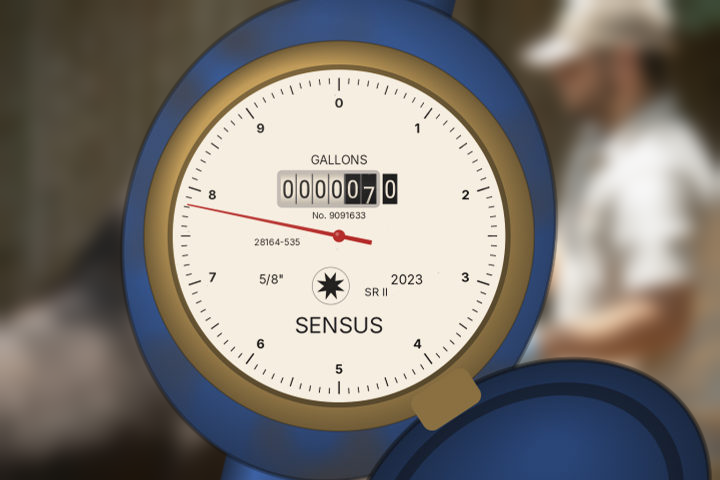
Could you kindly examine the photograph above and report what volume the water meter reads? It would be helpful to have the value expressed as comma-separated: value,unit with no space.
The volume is 67.8,gal
